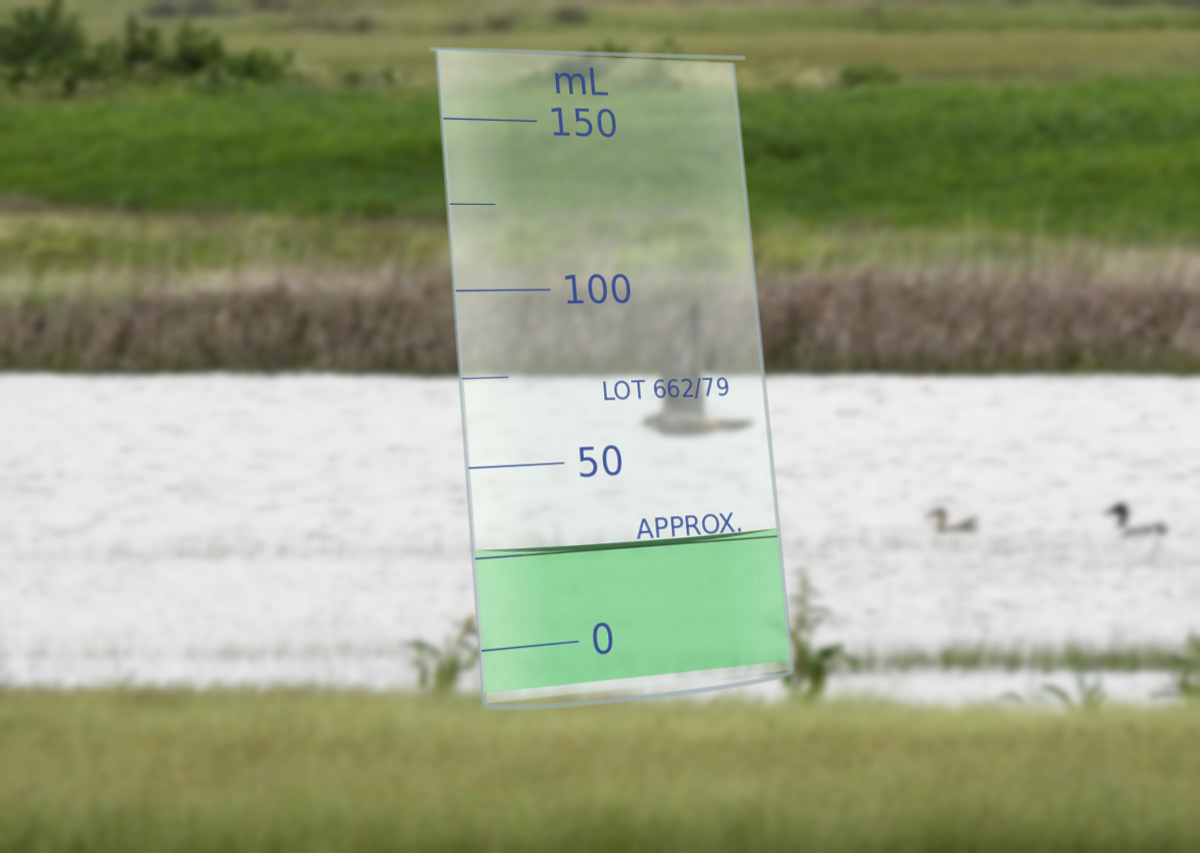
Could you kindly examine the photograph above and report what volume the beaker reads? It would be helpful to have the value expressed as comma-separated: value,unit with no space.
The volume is 25,mL
